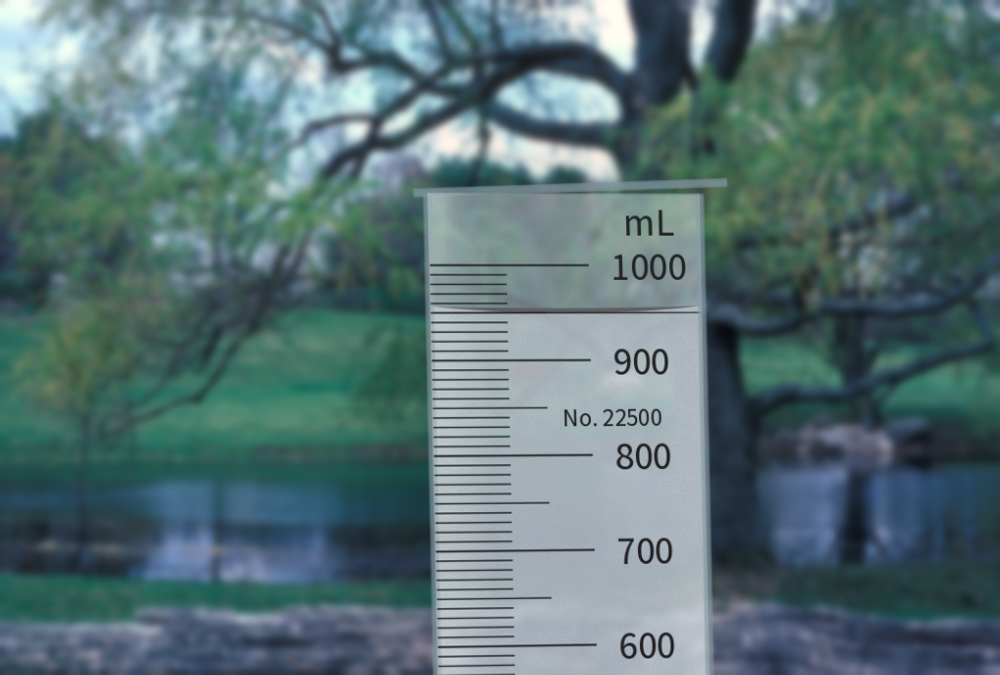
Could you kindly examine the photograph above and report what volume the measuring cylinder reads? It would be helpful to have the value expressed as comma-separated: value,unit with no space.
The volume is 950,mL
